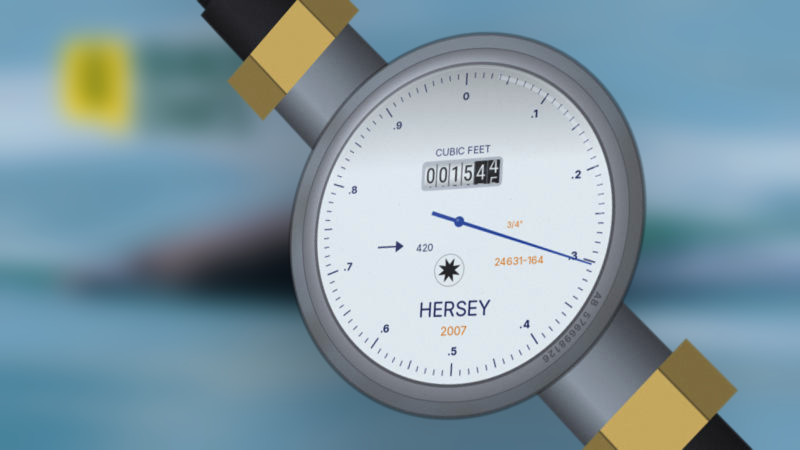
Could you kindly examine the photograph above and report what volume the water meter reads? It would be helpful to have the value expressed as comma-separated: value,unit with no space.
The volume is 1544.30,ft³
